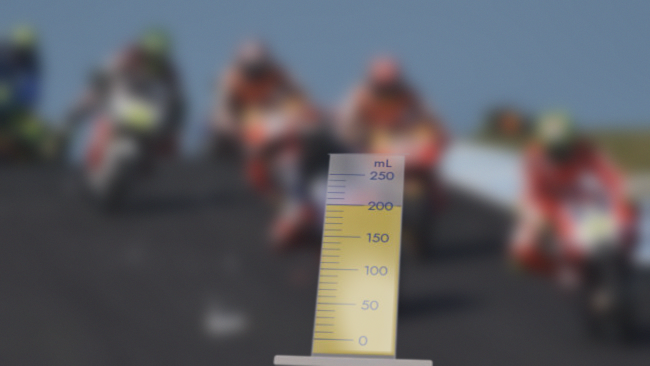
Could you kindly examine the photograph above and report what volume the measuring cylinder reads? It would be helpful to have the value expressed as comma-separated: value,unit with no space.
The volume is 200,mL
